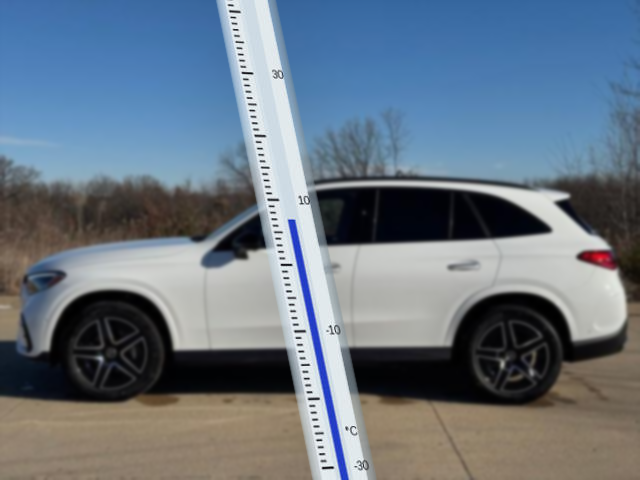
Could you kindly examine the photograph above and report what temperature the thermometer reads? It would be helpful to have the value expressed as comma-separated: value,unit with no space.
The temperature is 7,°C
